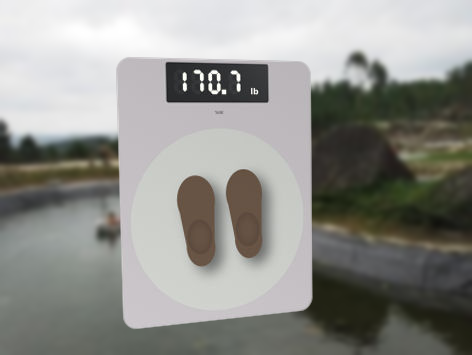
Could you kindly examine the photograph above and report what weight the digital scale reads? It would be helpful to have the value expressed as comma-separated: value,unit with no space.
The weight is 170.7,lb
